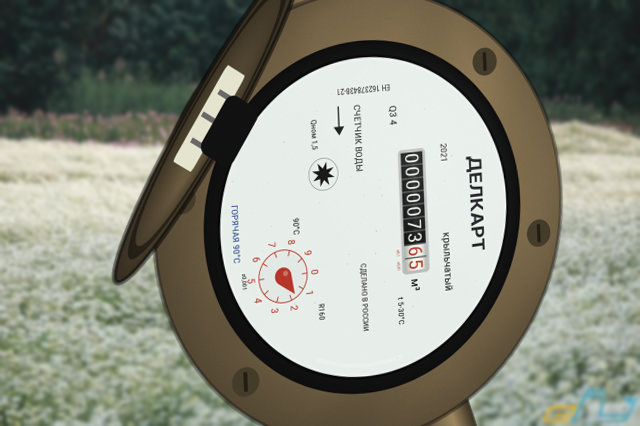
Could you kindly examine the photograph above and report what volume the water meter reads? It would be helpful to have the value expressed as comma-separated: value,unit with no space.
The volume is 73.651,m³
